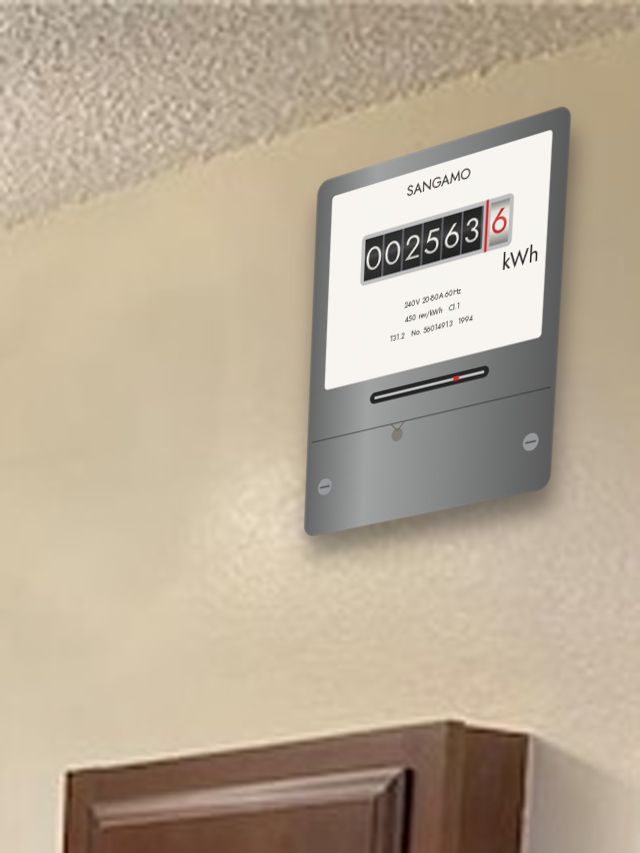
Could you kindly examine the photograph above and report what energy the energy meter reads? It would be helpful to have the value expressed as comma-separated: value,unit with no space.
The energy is 2563.6,kWh
